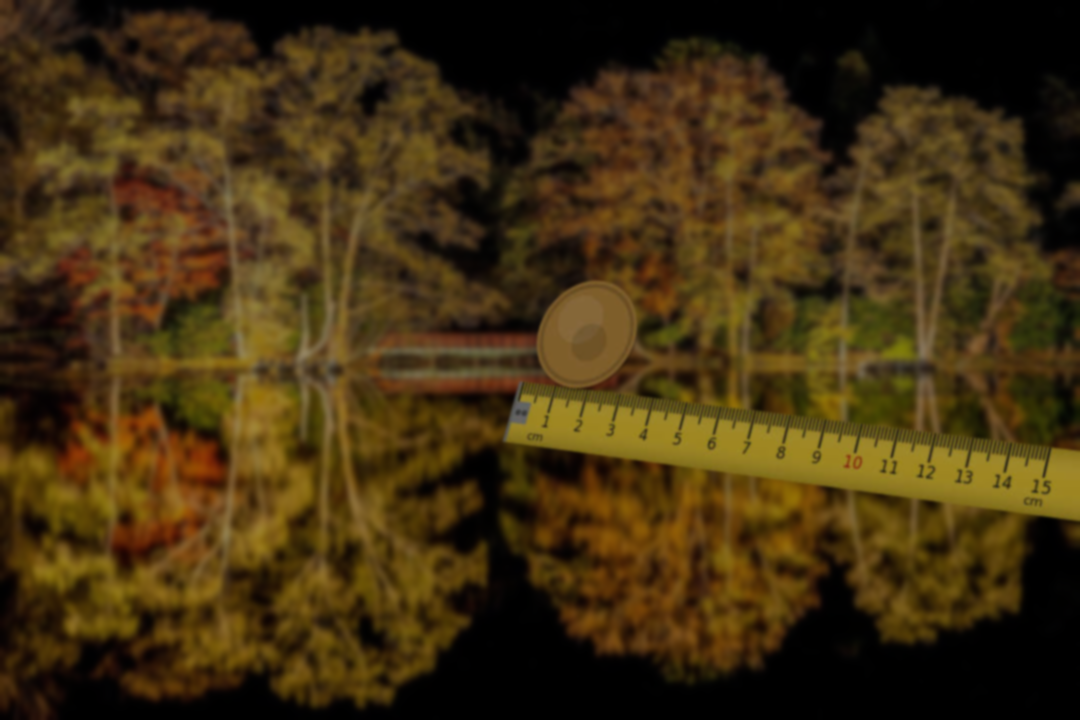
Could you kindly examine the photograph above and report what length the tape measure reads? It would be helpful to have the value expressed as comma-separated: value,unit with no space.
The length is 3,cm
